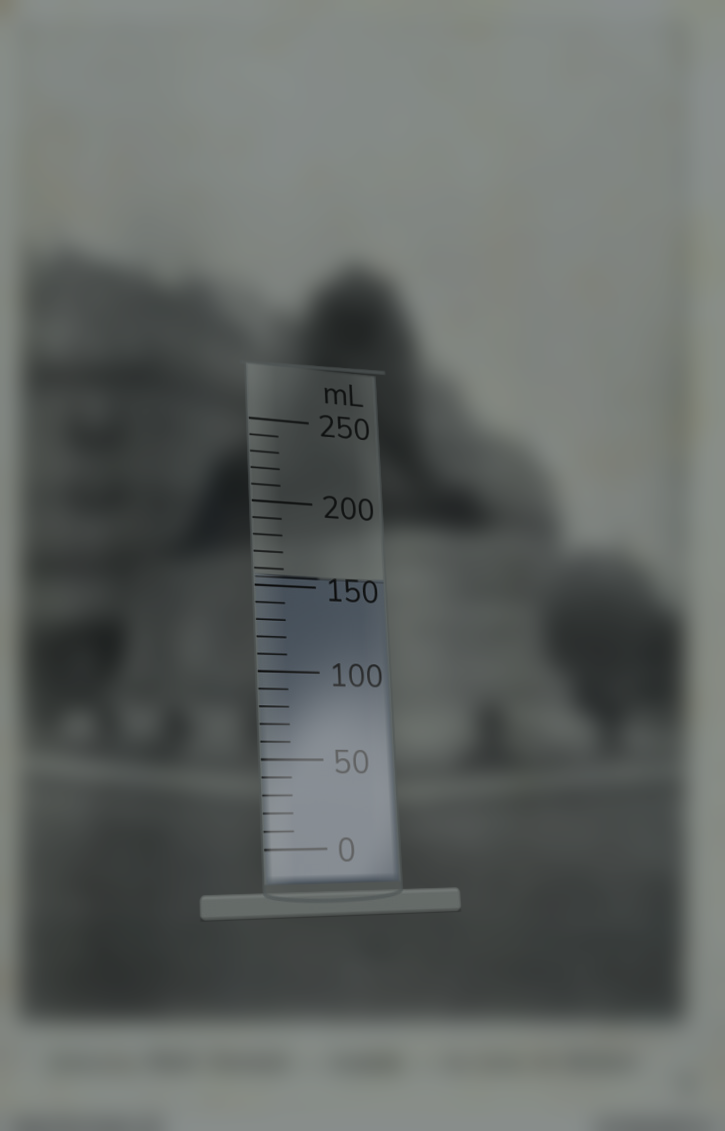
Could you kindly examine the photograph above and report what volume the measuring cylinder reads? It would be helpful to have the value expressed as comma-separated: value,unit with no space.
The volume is 155,mL
